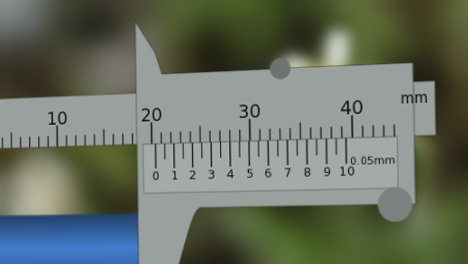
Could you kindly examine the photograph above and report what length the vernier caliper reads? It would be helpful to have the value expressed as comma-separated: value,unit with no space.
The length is 20.4,mm
